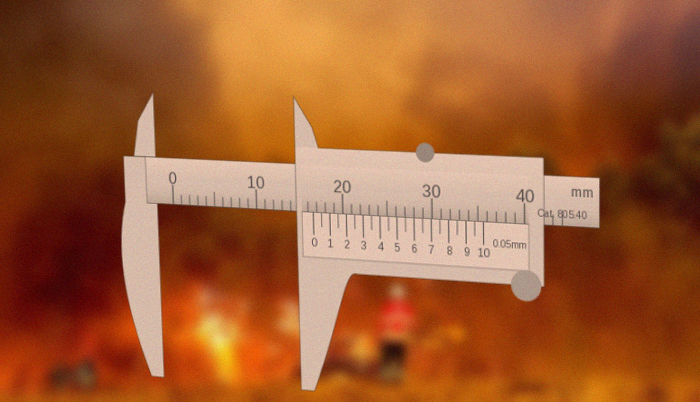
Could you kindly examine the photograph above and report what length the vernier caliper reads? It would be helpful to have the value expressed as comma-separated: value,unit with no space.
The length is 16.6,mm
